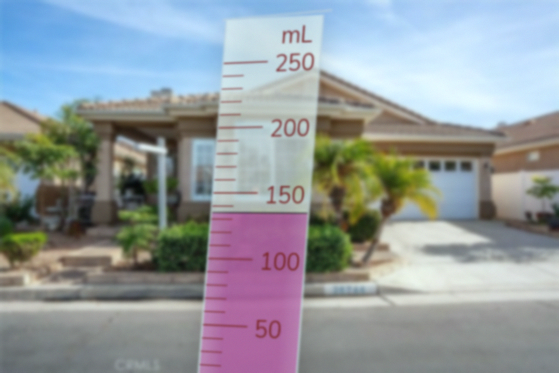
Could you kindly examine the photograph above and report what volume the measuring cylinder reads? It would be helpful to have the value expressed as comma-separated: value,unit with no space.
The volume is 135,mL
